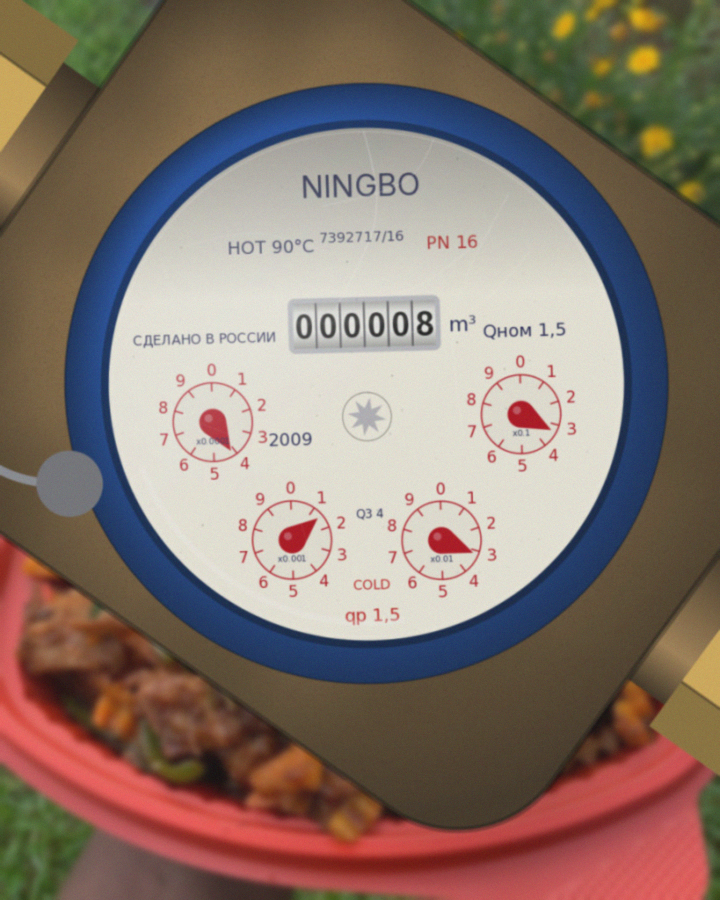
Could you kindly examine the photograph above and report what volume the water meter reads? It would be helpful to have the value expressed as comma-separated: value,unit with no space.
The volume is 8.3314,m³
